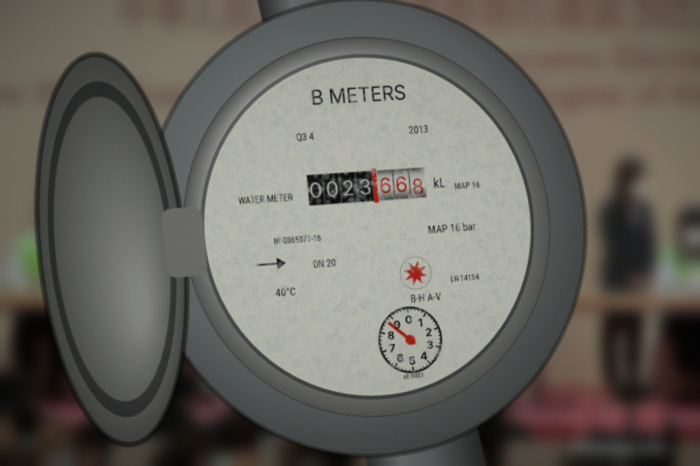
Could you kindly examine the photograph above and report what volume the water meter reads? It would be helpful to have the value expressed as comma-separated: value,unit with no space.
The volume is 23.6678,kL
